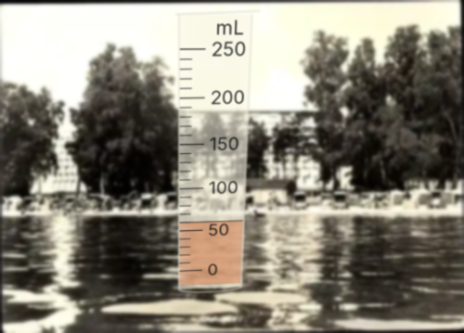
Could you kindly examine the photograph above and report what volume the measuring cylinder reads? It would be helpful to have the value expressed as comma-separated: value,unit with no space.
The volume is 60,mL
